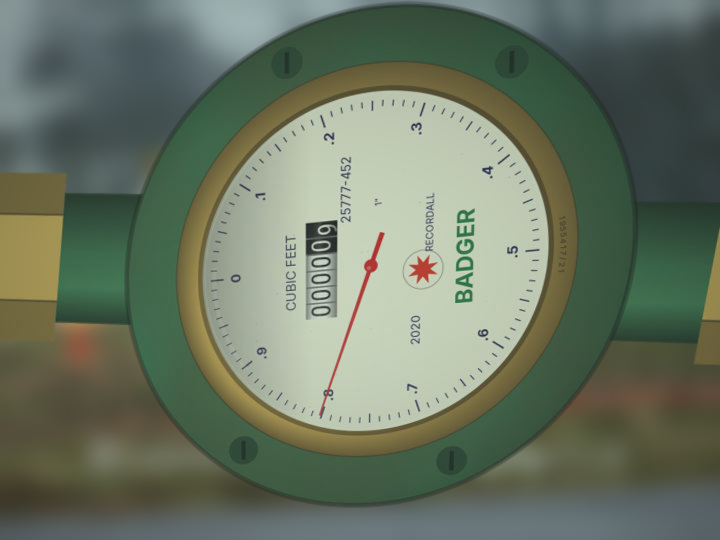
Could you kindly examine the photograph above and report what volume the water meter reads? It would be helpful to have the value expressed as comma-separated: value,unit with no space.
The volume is 8.80,ft³
